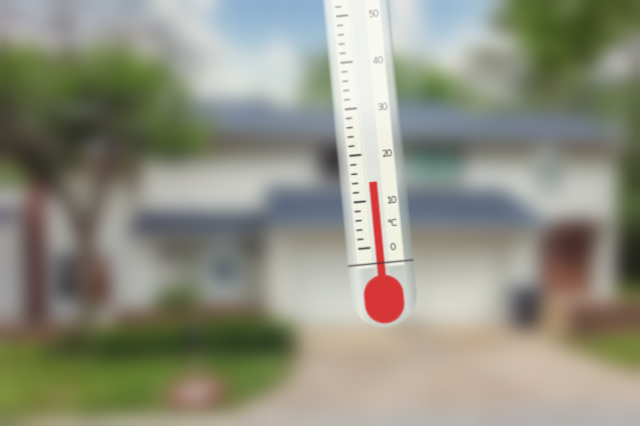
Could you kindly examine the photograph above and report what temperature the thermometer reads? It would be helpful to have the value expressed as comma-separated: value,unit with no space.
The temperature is 14,°C
